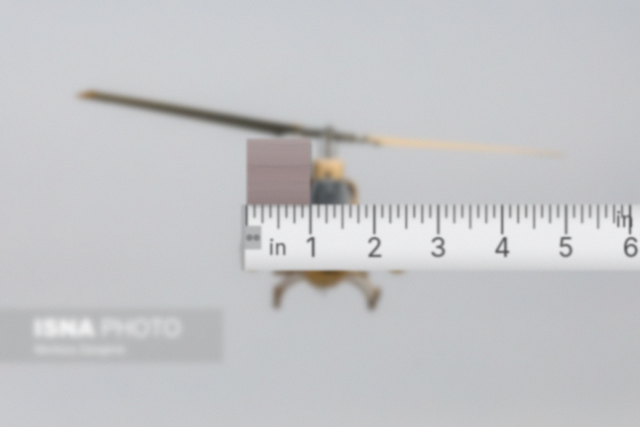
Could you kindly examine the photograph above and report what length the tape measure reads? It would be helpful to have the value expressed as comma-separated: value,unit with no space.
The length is 1,in
